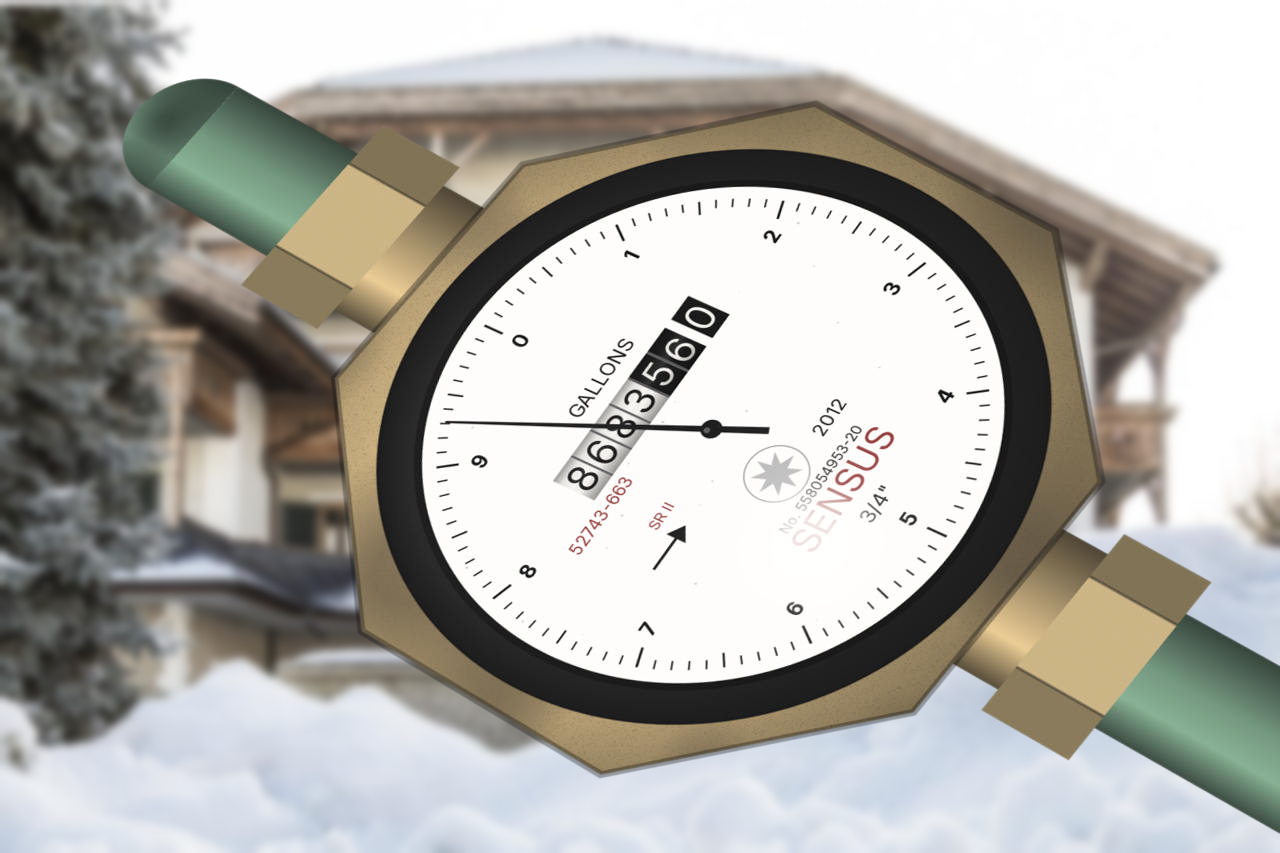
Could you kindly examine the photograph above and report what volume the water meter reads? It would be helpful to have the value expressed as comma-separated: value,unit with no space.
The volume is 8683559.3,gal
